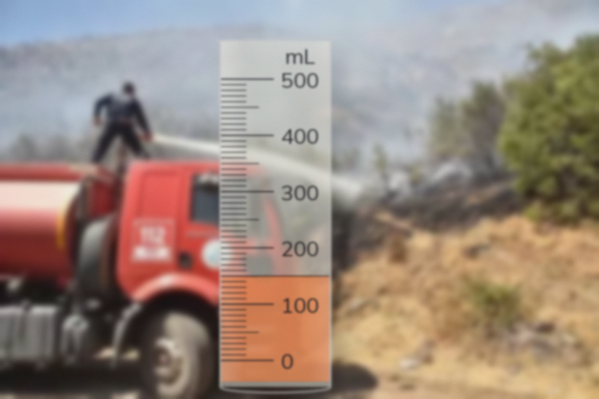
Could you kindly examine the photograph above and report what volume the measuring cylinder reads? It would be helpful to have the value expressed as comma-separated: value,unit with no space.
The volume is 150,mL
